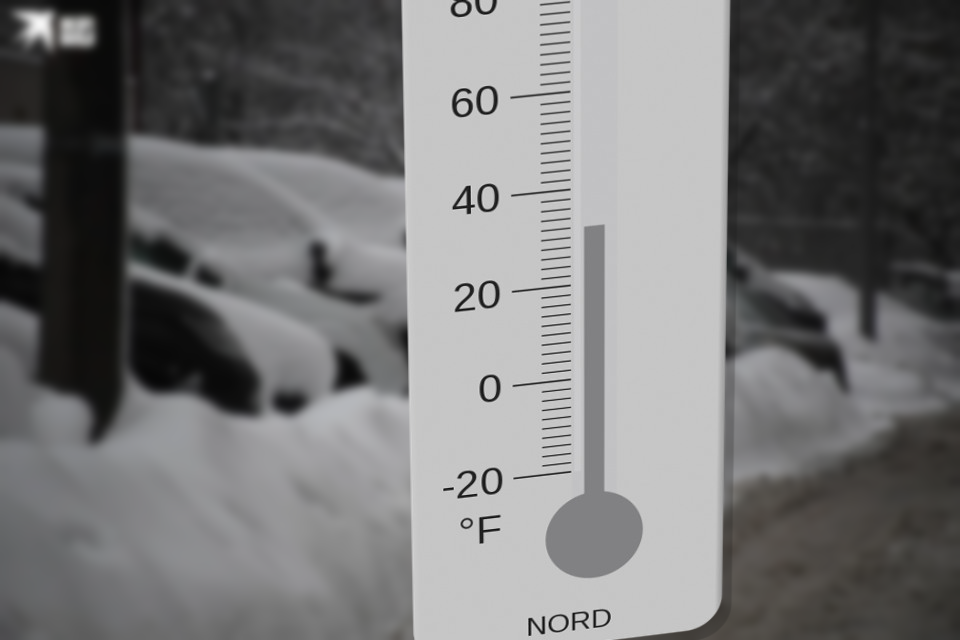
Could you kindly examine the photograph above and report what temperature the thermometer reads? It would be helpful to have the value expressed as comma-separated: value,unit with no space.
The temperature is 32,°F
